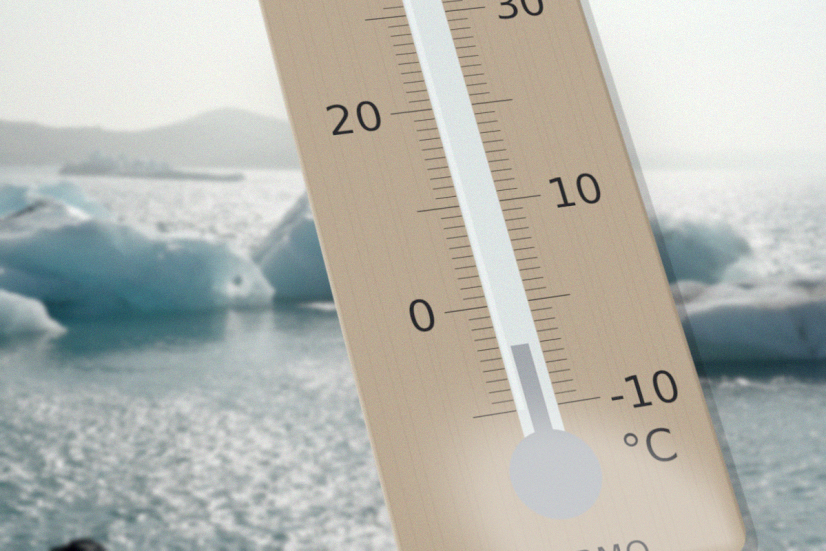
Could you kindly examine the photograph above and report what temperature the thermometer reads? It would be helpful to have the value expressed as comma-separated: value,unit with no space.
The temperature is -4,°C
